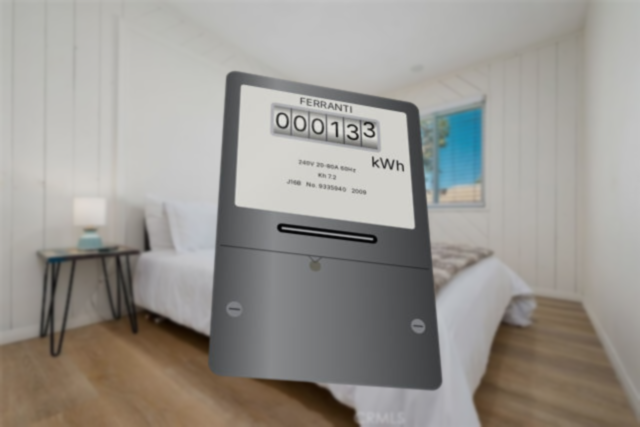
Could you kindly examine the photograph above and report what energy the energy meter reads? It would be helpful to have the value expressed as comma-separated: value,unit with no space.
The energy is 133,kWh
